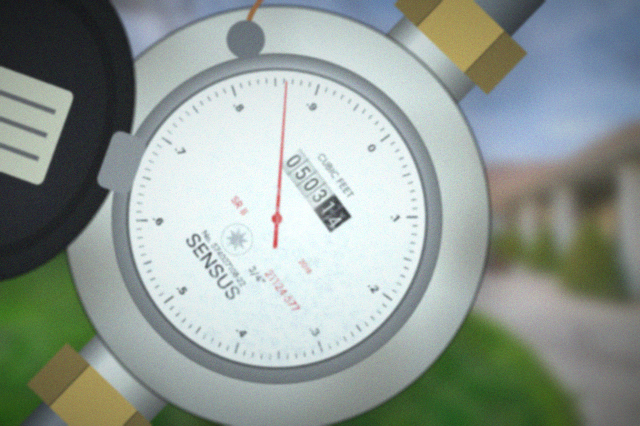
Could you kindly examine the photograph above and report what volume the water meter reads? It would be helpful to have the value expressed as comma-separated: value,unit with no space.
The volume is 50313.86,ft³
